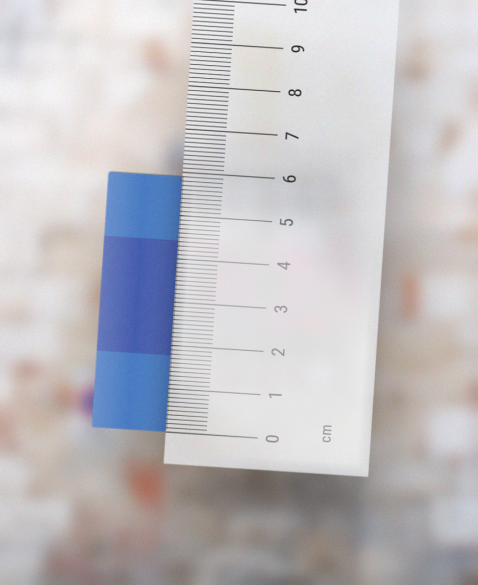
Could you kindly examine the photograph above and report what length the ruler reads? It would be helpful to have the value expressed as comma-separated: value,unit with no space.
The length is 5.9,cm
